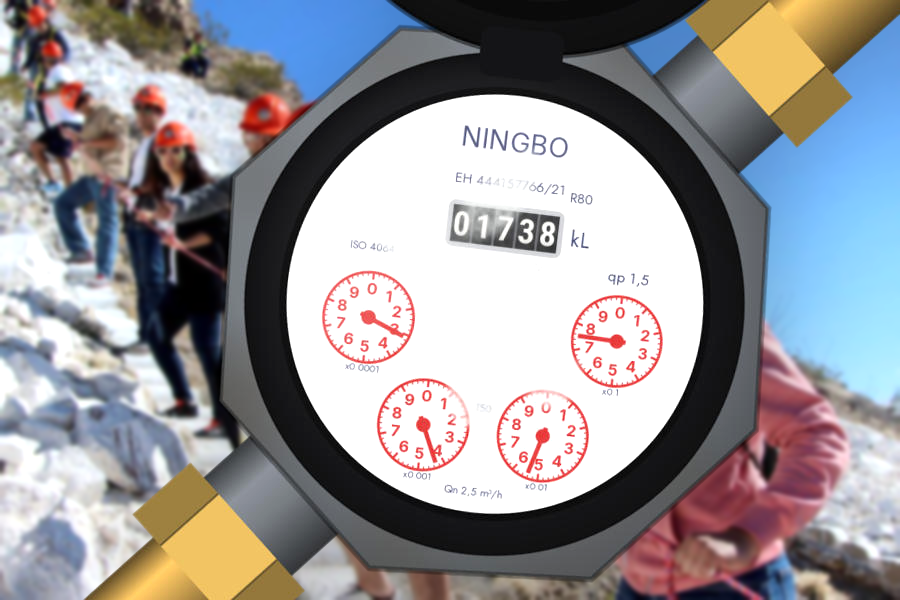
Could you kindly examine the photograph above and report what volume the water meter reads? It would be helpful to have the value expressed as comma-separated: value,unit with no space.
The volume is 1738.7543,kL
